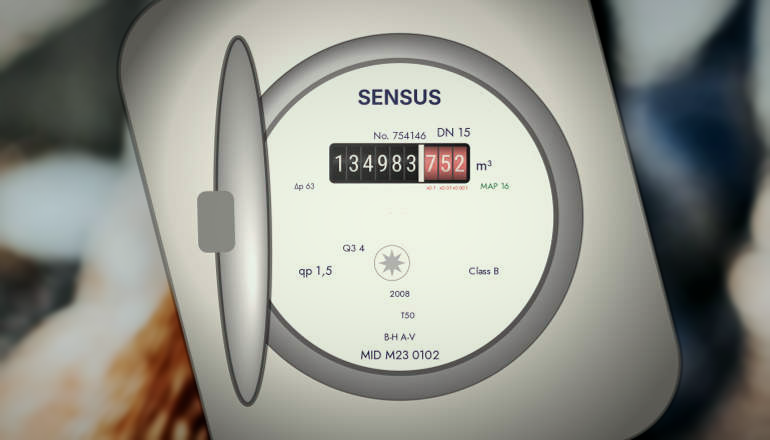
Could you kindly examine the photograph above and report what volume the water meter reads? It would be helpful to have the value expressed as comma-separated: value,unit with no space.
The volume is 134983.752,m³
